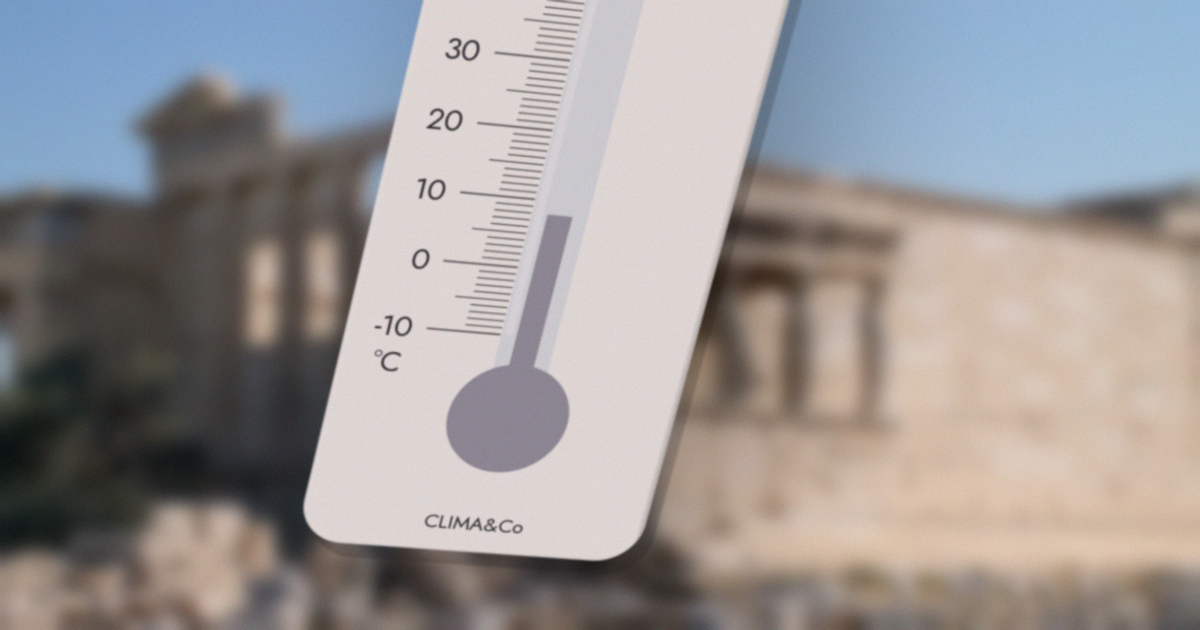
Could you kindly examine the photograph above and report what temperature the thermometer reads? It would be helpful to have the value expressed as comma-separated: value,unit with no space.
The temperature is 8,°C
